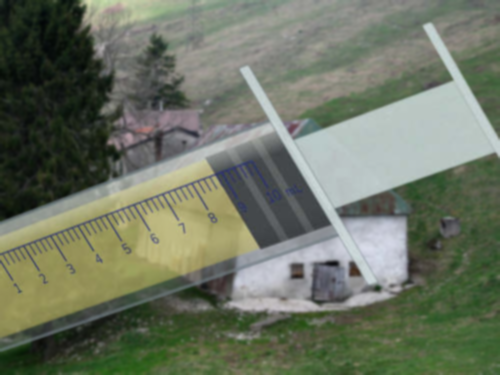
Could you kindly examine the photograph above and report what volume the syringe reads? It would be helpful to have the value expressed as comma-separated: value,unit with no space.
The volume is 8.8,mL
